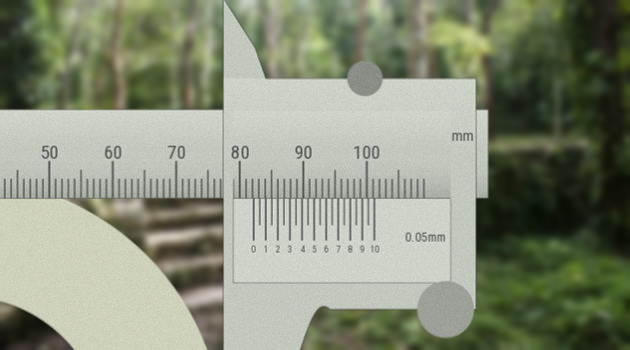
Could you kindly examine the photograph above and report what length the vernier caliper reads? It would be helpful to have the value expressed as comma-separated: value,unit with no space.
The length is 82.2,mm
